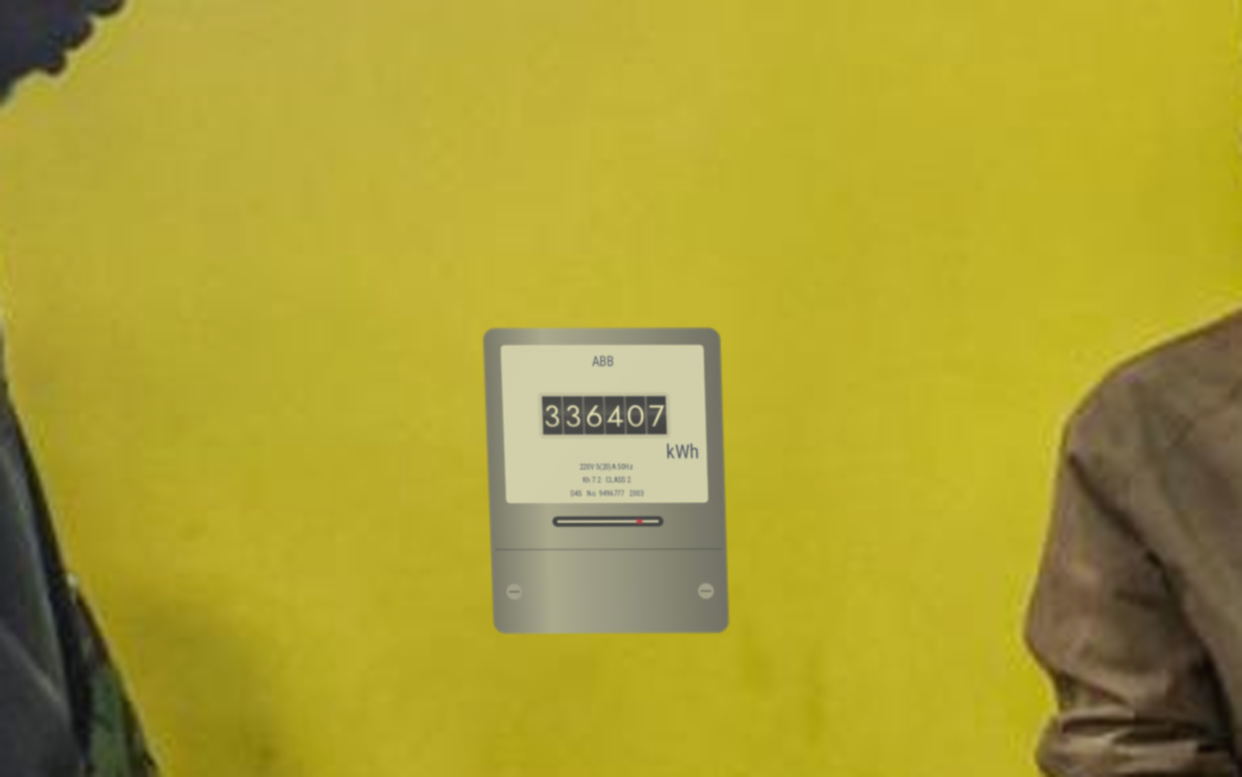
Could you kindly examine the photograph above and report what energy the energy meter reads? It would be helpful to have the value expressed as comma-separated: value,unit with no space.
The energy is 336407,kWh
